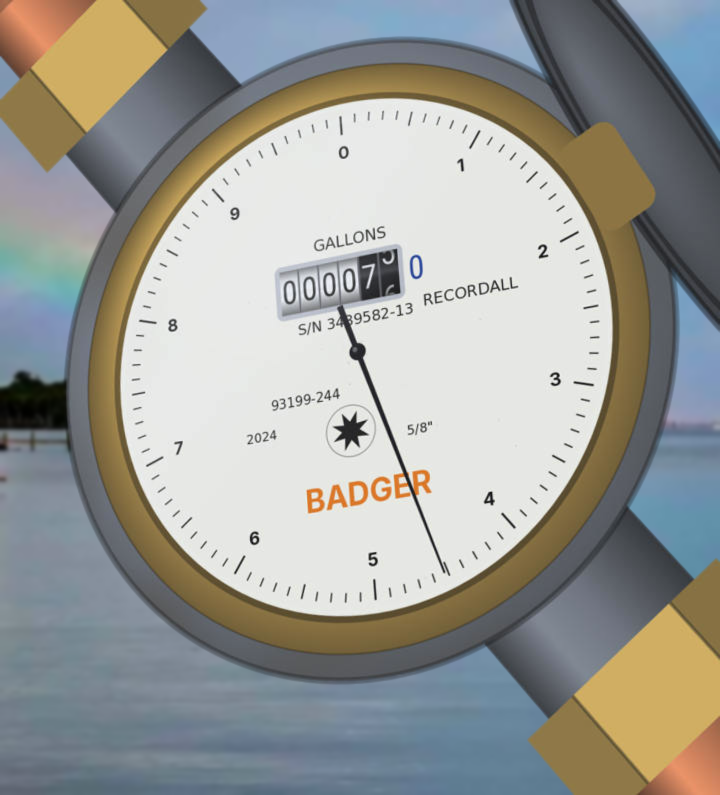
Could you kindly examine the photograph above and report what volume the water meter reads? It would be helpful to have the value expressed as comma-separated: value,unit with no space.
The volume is 754.5,gal
